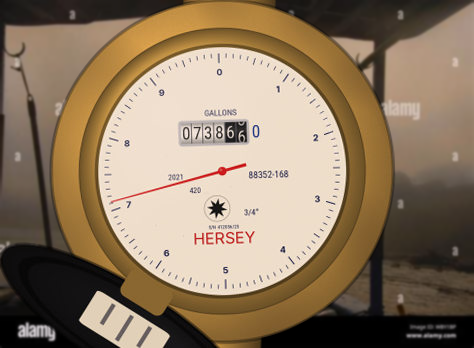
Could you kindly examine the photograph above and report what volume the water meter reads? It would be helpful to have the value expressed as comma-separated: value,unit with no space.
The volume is 738657.1,gal
